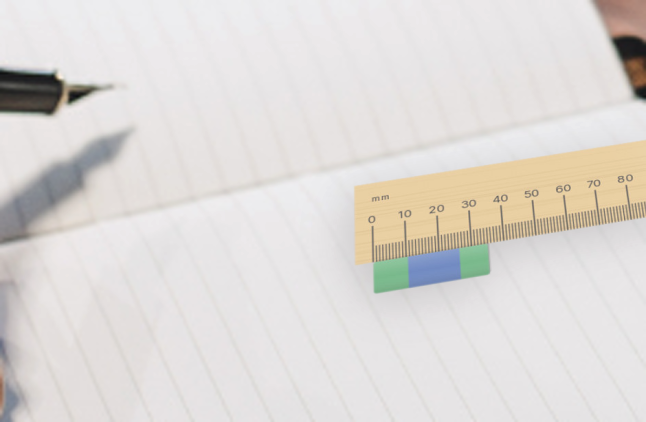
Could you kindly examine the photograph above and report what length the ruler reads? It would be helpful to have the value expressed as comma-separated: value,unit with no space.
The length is 35,mm
